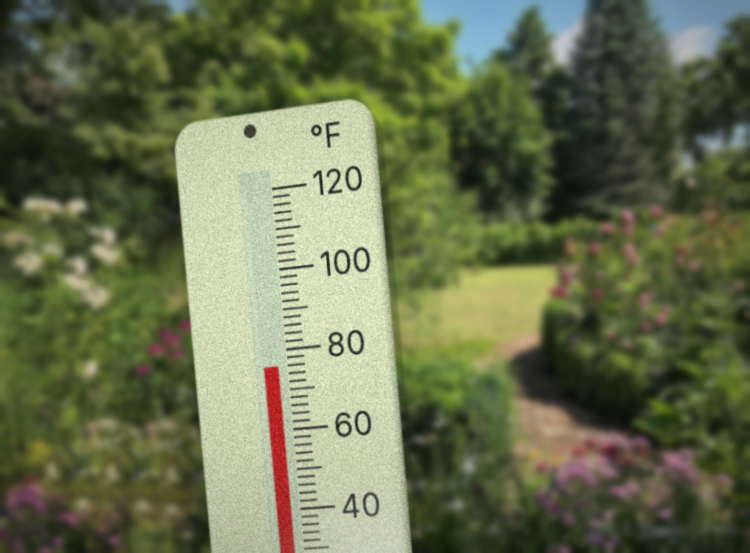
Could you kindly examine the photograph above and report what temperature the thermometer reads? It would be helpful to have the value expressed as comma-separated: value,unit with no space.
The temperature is 76,°F
